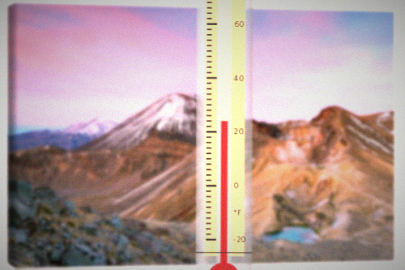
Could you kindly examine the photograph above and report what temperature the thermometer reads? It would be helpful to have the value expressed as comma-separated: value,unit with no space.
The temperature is 24,°F
